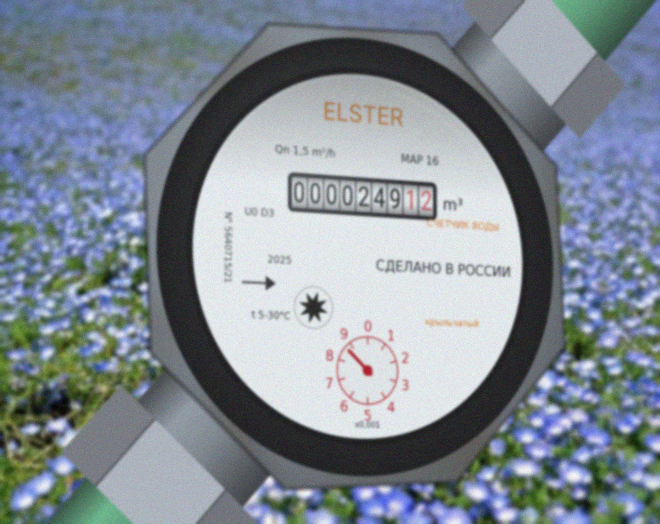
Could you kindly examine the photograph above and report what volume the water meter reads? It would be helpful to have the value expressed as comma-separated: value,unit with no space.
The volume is 249.128,m³
